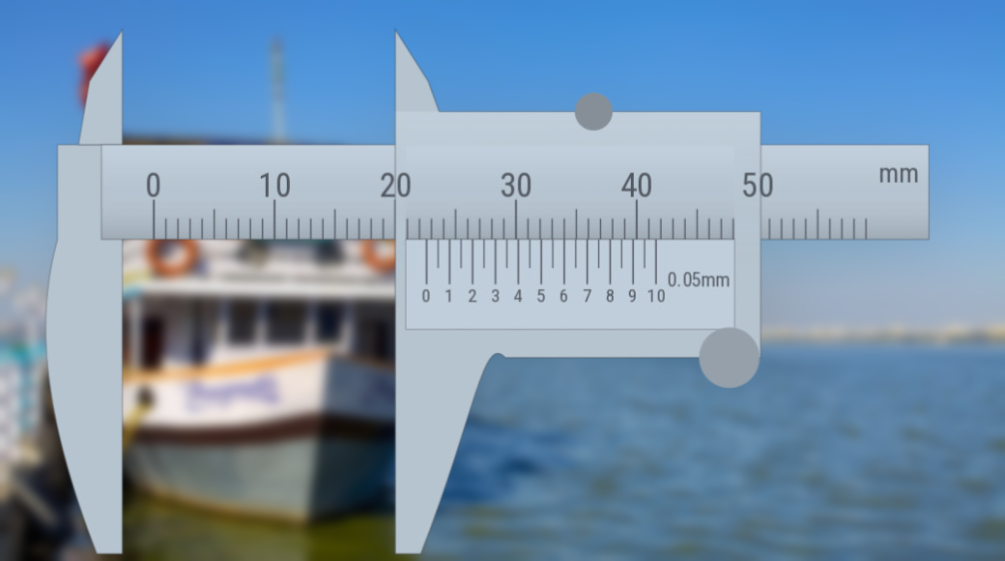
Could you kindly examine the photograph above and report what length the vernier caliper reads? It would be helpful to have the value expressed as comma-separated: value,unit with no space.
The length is 22.6,mm
